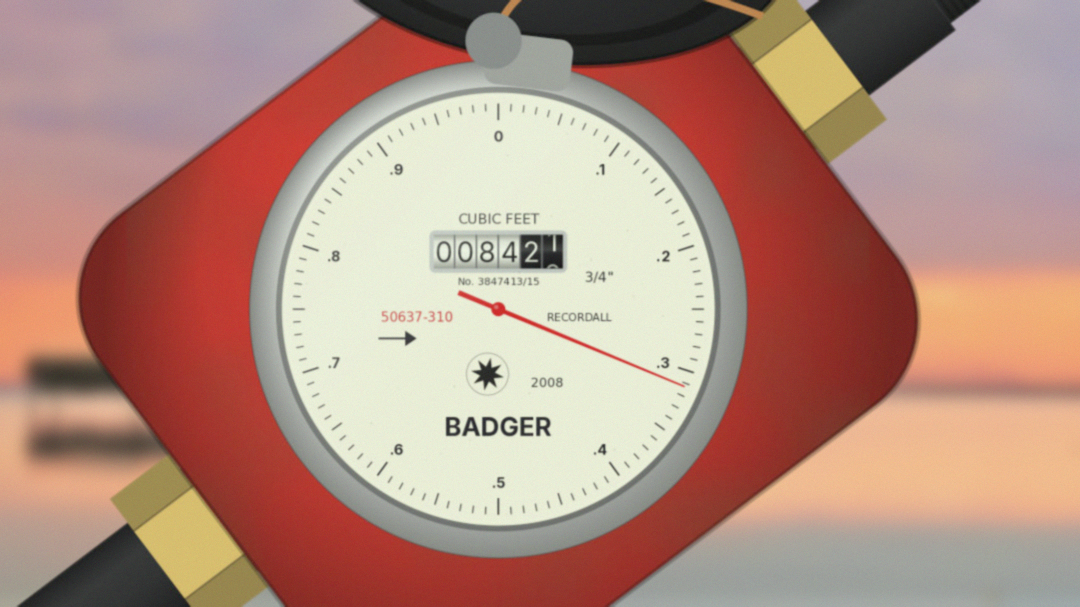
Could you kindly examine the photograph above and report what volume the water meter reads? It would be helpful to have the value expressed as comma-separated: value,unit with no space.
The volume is 8421.31,ft³
